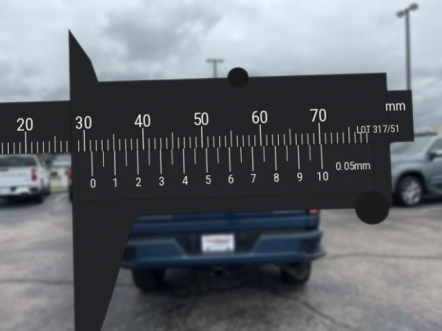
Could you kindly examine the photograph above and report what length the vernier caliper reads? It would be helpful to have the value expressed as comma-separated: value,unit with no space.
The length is 31.2,mm
